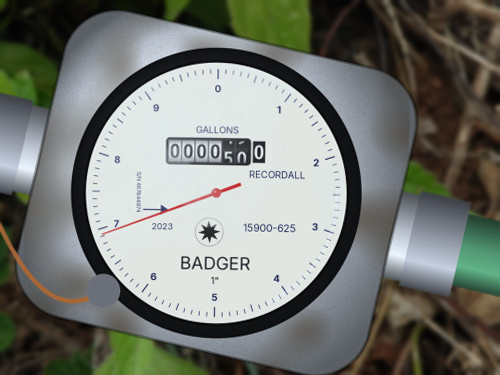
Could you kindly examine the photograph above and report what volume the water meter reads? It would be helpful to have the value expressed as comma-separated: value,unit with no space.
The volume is 496.9,gal
